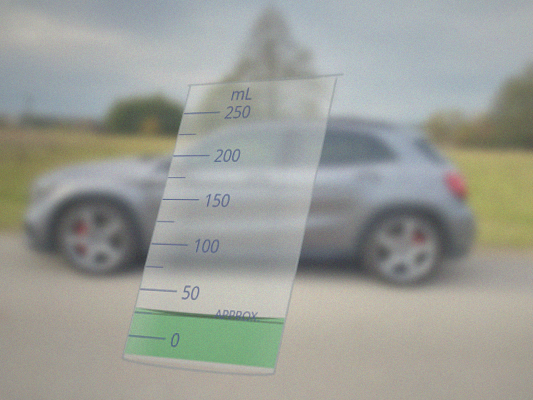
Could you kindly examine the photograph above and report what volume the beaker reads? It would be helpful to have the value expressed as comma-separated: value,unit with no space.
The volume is 25,mL
